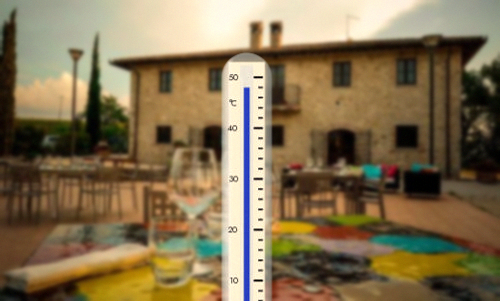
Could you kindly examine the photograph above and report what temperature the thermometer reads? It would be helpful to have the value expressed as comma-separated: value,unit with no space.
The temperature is 48,°C
